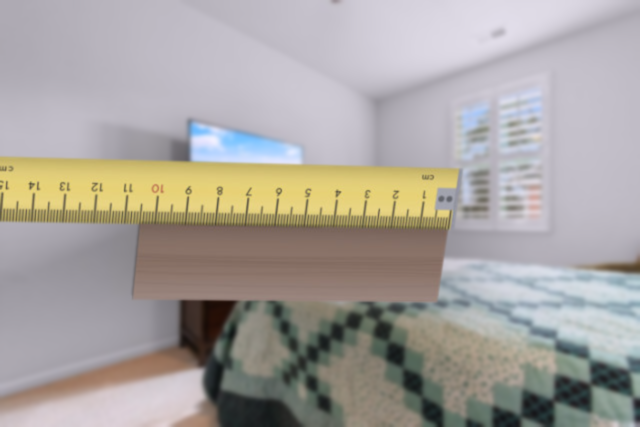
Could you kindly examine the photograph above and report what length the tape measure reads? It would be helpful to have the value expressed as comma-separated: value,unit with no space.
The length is 10.5,cm
